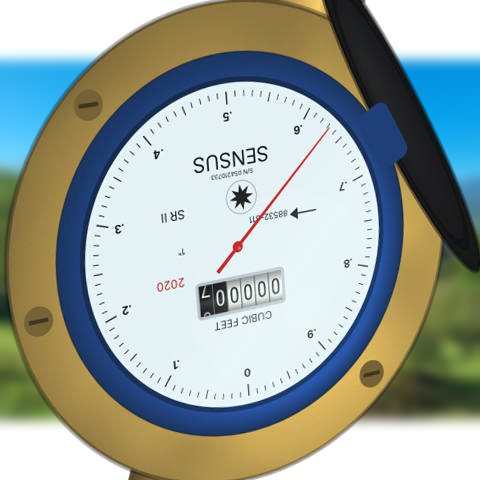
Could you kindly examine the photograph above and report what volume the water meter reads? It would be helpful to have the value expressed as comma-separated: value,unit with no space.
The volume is 6.63,ft³
